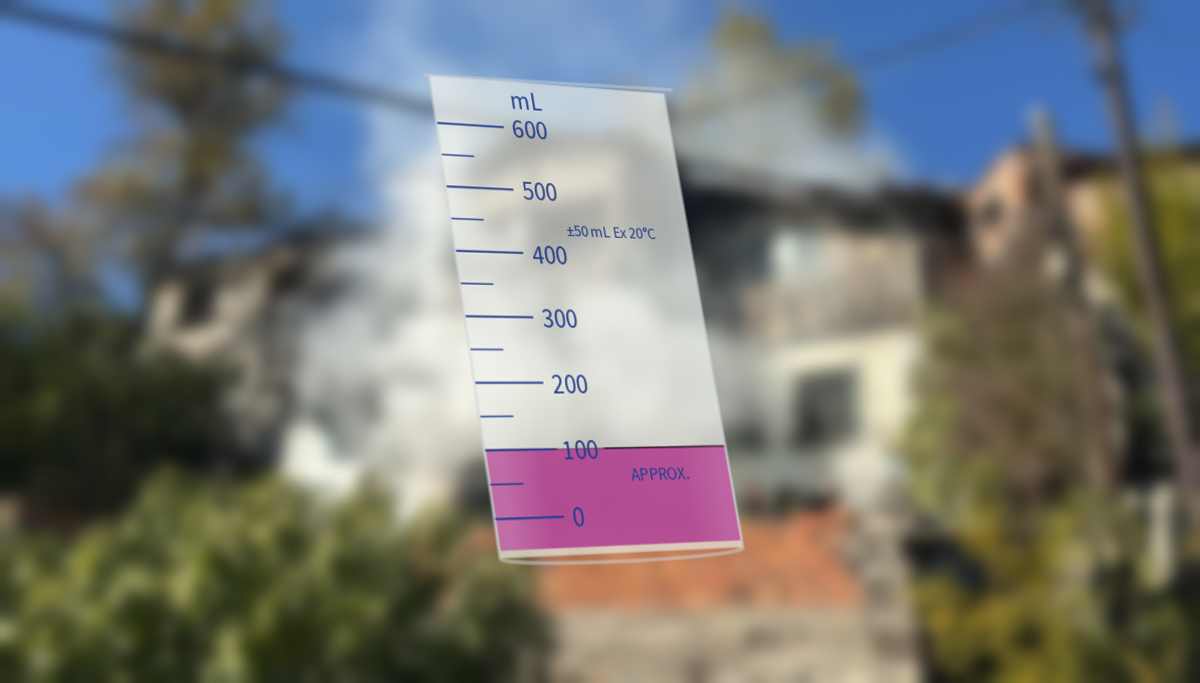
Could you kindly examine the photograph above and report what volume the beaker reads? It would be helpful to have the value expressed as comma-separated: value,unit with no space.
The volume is 100,mL
